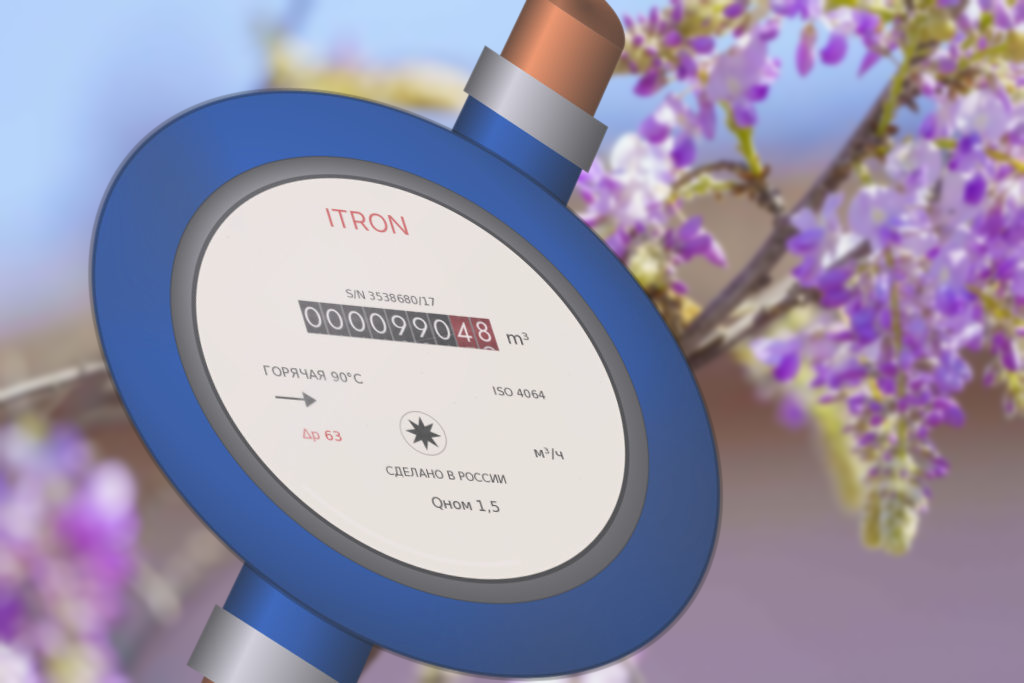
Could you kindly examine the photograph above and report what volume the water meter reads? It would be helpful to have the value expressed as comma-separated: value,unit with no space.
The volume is 990.48,m³
